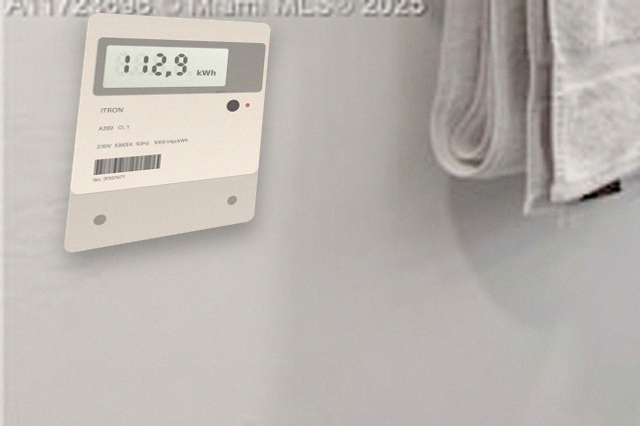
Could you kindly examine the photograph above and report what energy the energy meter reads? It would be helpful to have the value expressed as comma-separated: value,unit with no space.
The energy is 112.9,kWh
